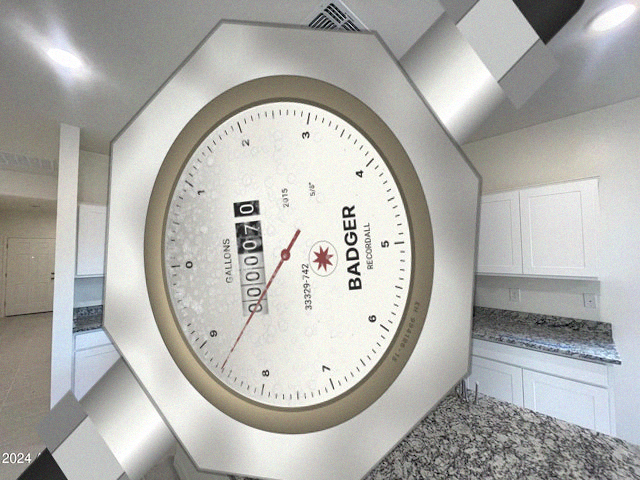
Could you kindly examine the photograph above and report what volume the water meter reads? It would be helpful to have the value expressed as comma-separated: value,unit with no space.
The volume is 68.6,gal
